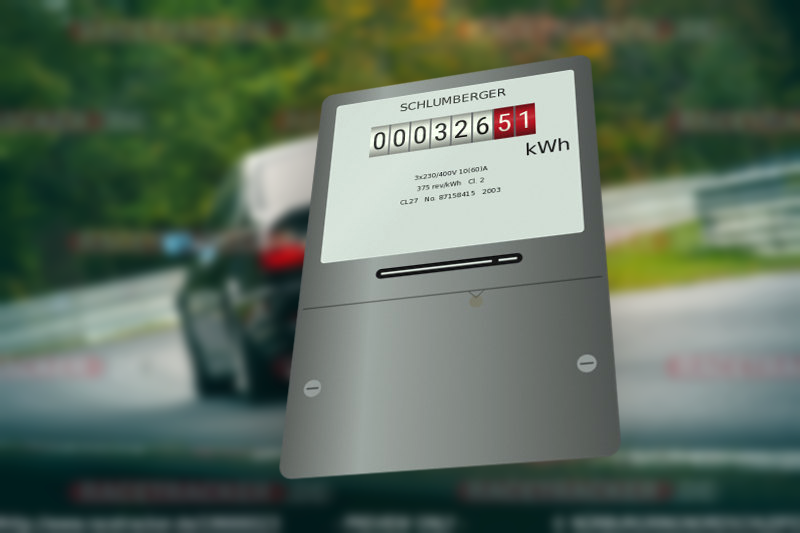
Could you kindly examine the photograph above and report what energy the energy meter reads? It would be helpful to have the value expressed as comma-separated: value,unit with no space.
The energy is 326.51,kWh
